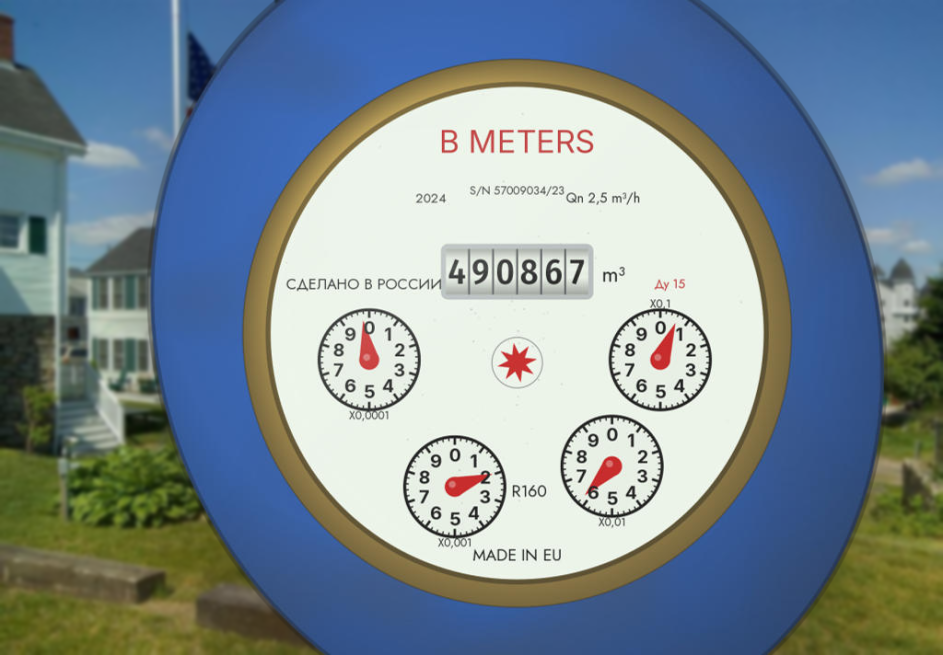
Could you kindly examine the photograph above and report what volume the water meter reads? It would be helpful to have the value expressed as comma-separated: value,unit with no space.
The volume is 490867.0619,m³
